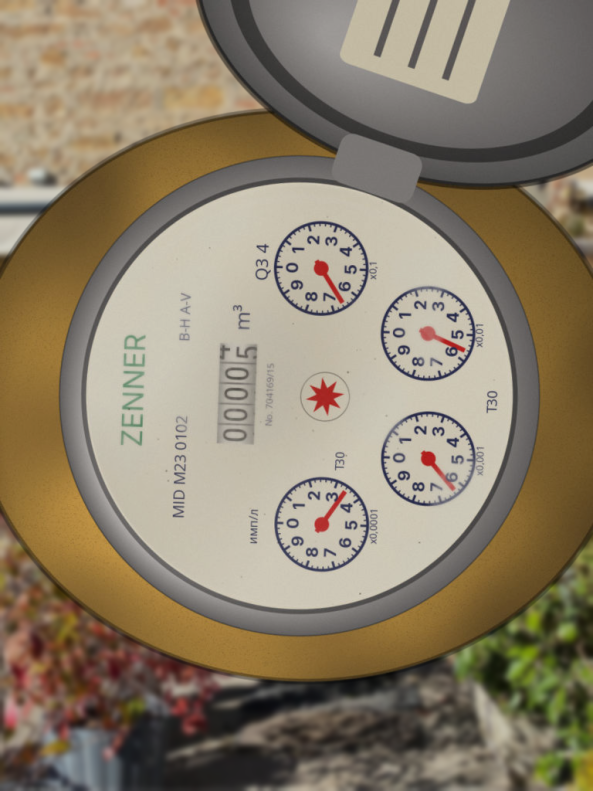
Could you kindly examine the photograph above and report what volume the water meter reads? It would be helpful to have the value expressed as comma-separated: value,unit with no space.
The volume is 4.6563,m³
